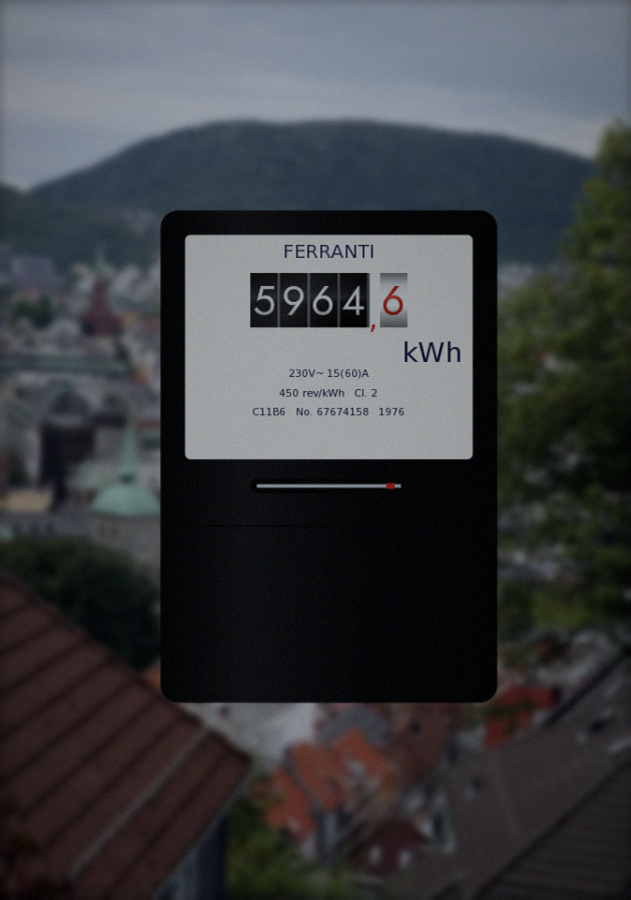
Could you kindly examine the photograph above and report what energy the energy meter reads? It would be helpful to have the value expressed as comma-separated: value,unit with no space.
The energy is 5964.6,kWh
